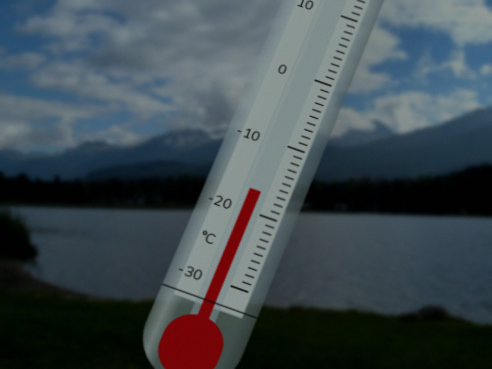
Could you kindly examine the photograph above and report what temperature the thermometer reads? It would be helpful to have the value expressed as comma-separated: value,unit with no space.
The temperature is -17,°C
